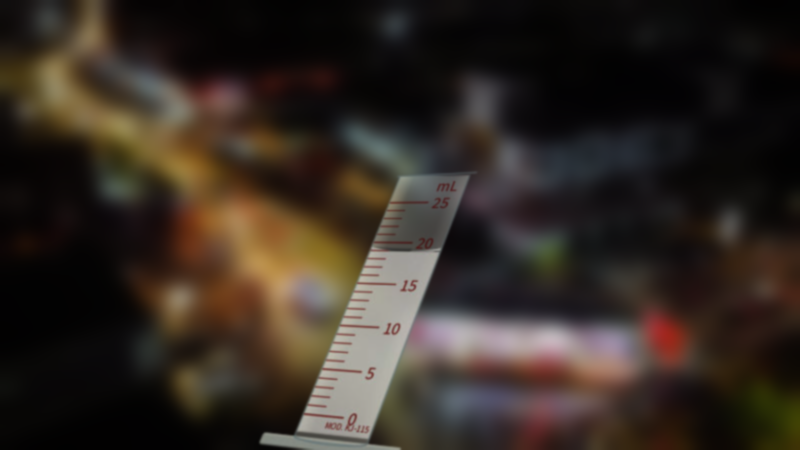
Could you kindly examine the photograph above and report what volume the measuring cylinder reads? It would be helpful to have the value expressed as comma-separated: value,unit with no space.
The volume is 19,mL
